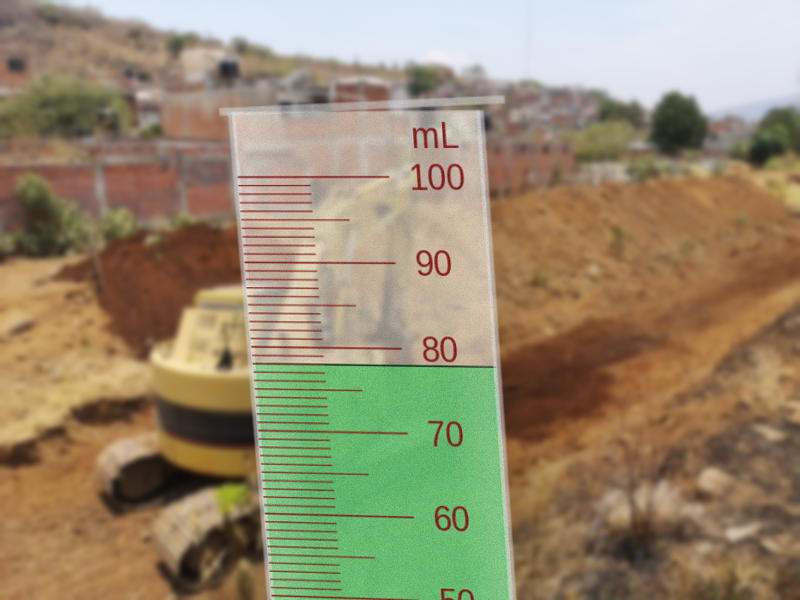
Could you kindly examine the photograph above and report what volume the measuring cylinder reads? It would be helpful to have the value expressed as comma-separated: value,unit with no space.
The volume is 78,mL
